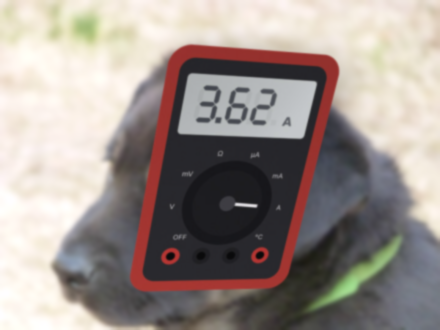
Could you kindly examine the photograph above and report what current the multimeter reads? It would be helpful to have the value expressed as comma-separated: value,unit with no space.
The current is 3.62,A
